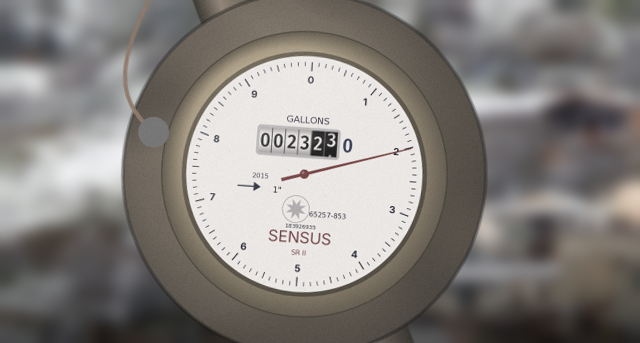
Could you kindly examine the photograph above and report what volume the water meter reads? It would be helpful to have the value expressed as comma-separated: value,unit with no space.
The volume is 23232.0,gal
